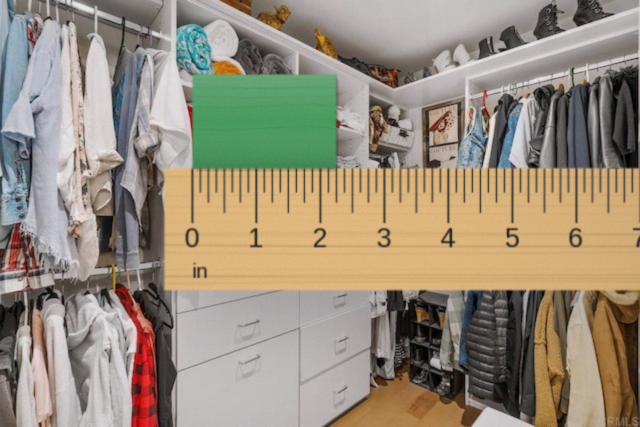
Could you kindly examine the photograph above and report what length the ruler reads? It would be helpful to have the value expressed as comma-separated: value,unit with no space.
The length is 2.25,in
